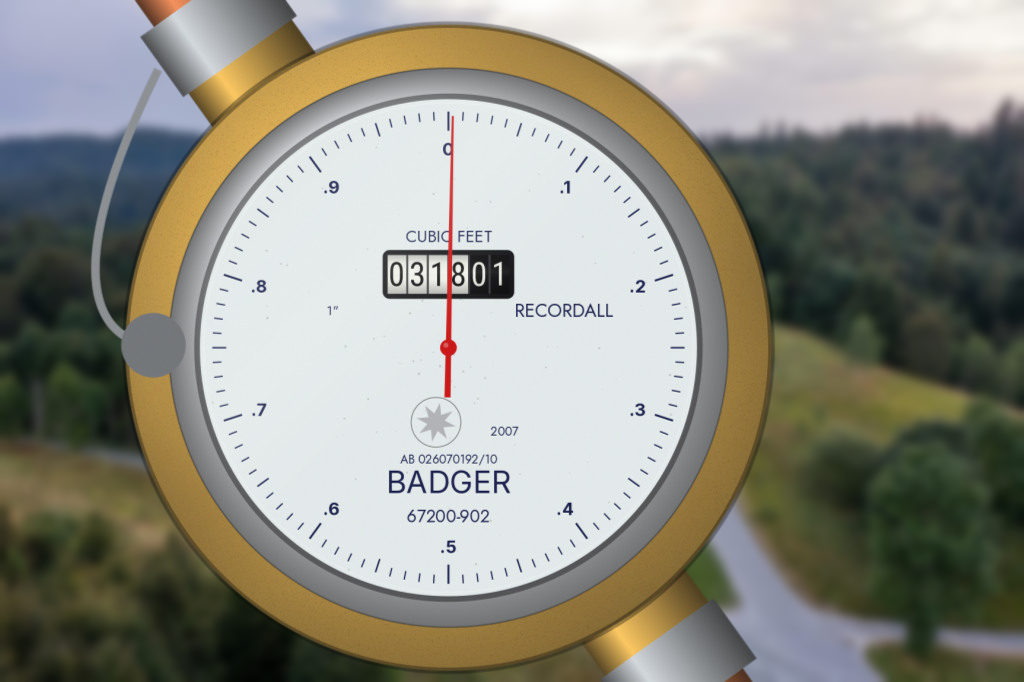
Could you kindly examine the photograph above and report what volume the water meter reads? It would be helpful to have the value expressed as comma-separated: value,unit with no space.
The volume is 31801.00,ft³
